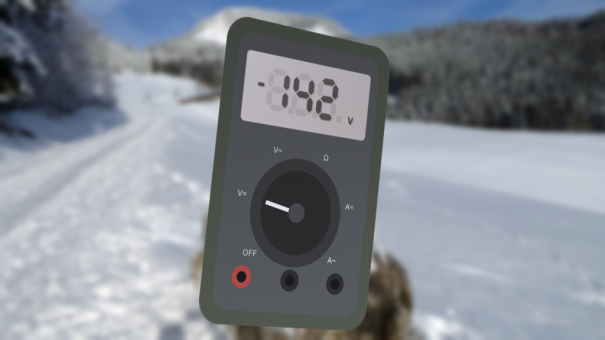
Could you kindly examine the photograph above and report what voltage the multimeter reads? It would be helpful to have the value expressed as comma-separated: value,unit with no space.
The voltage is -142,V
